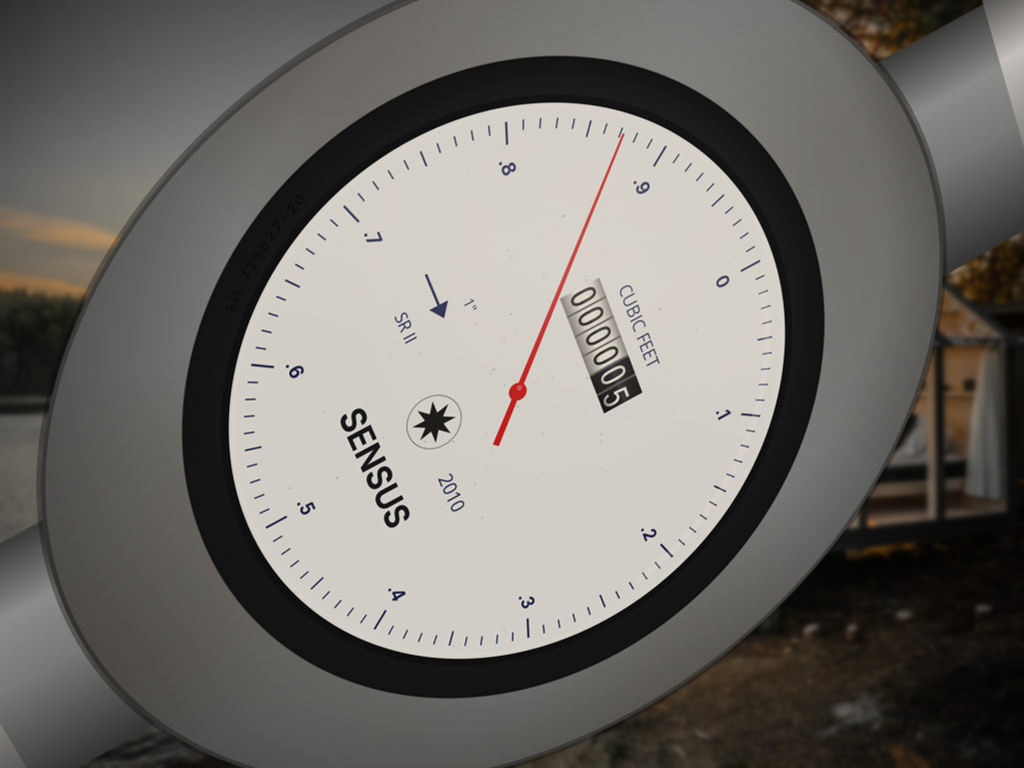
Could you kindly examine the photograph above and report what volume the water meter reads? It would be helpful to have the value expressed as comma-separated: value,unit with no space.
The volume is 4.87,ft³
